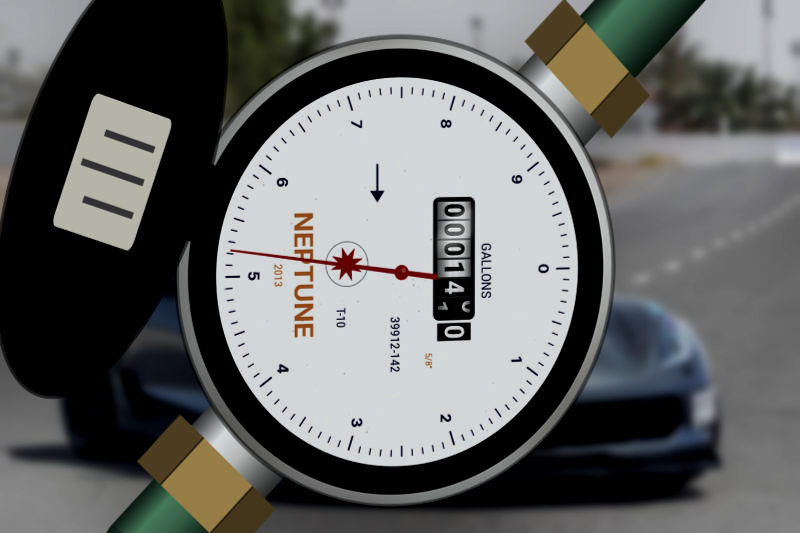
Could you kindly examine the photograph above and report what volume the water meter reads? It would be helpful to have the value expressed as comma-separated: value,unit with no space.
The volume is 1405.2,gal
